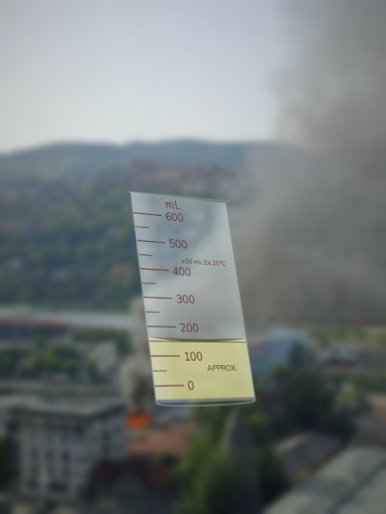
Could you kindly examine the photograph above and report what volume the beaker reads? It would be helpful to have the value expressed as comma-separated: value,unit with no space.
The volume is 150,mL
